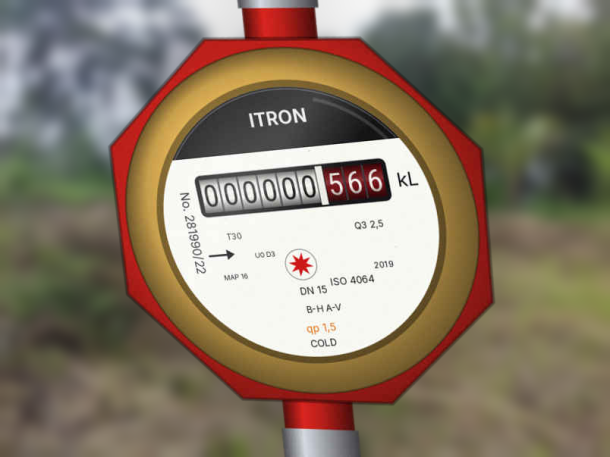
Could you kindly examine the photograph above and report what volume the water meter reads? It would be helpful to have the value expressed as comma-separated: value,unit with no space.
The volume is 0.566,kL
